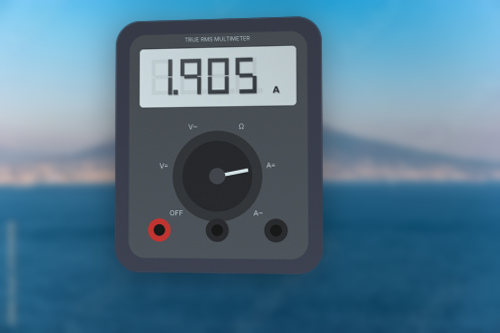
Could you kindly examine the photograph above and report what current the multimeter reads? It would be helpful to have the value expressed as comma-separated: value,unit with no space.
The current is 1.905,A
